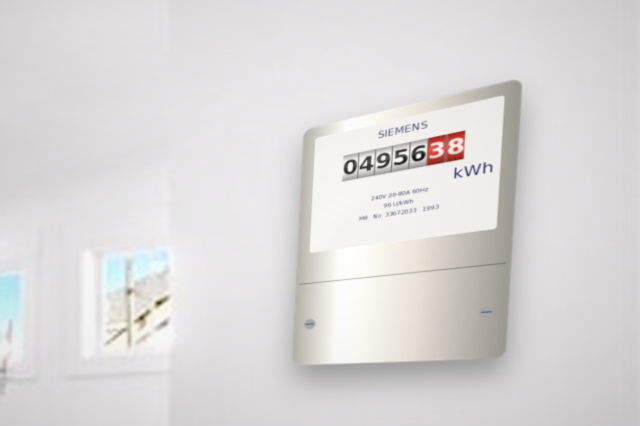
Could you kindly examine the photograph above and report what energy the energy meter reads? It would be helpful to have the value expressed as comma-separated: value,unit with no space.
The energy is 4956.38,kWh
